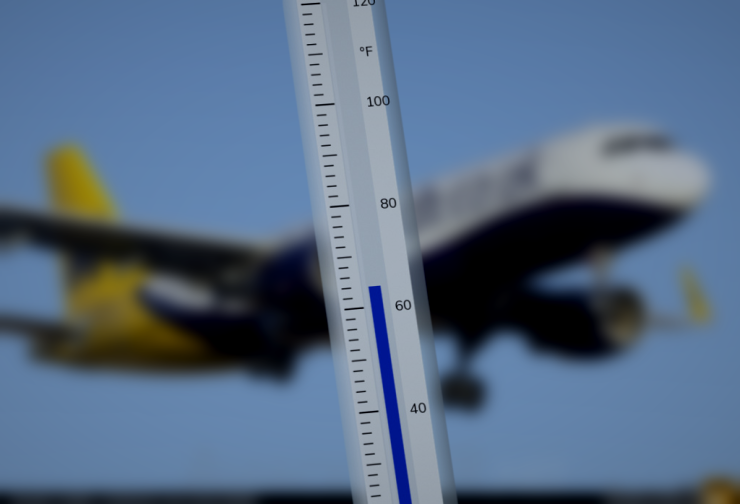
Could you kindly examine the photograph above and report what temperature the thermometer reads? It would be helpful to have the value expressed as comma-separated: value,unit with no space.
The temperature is 64,°F
